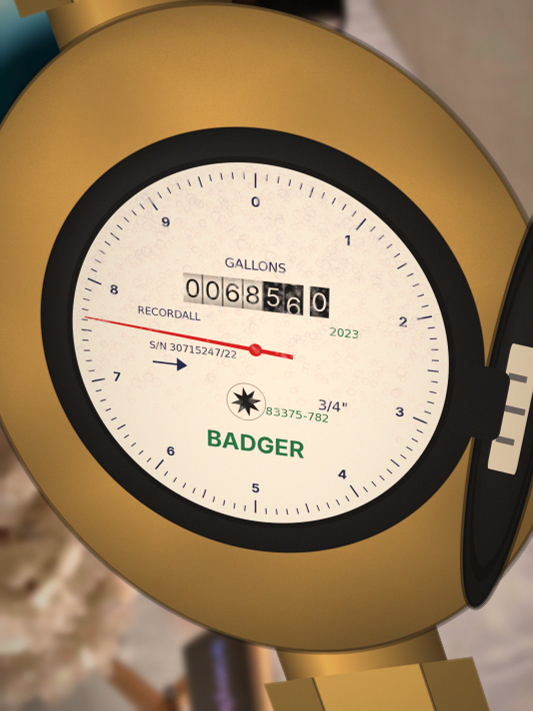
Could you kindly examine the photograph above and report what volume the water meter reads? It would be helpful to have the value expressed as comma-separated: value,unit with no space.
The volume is 68557.6,gal
